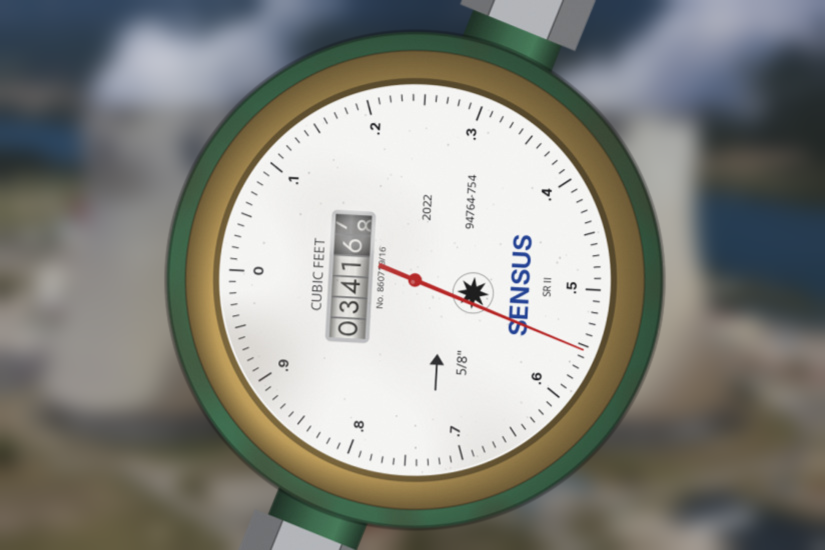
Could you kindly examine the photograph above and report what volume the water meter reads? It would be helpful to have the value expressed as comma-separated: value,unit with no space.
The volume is 34167.55,ft³
